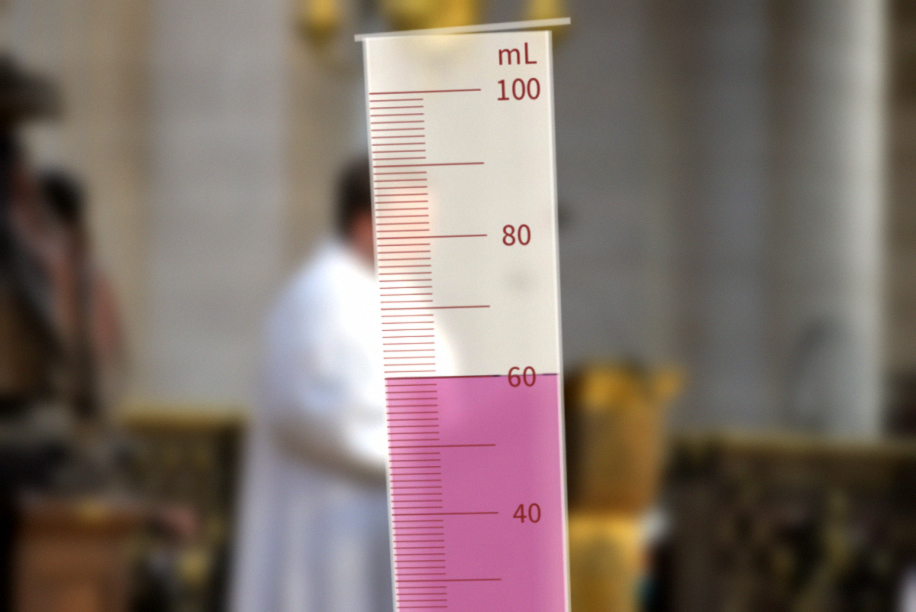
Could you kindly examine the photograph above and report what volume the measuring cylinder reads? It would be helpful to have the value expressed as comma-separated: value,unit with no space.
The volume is 60,mL
